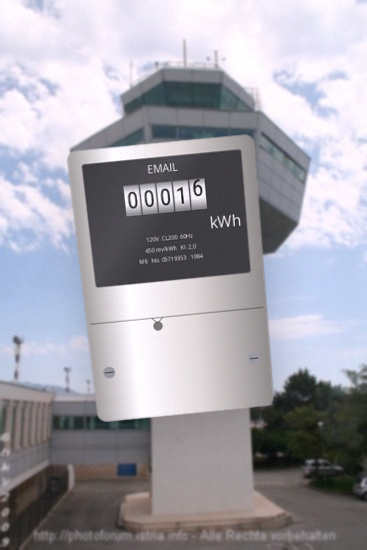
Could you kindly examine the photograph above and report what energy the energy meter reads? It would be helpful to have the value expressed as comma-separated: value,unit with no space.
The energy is 16,kWh
